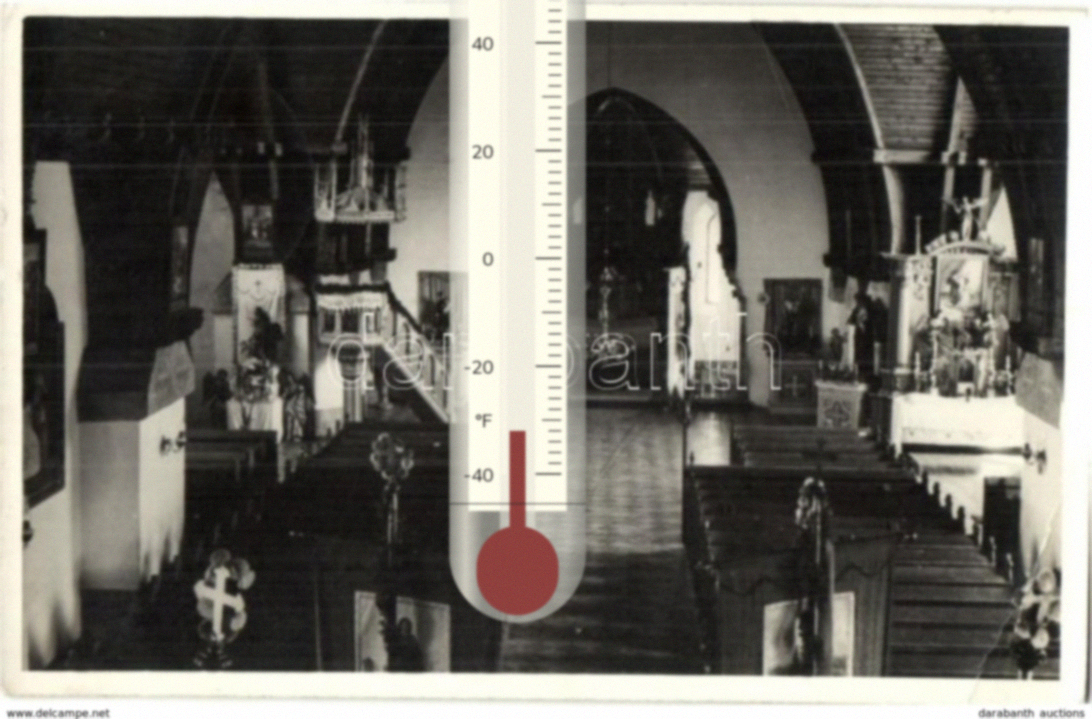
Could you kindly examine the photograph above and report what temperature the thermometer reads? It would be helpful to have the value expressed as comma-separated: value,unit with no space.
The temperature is -32,°F
